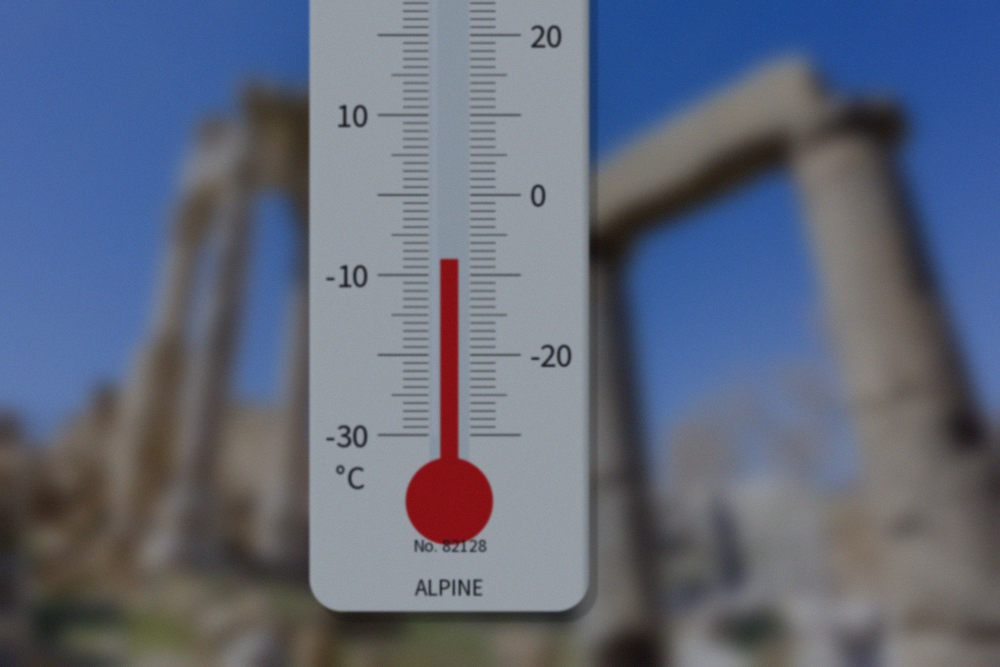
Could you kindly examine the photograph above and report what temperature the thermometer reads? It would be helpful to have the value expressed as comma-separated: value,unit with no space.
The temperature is -8,°C
